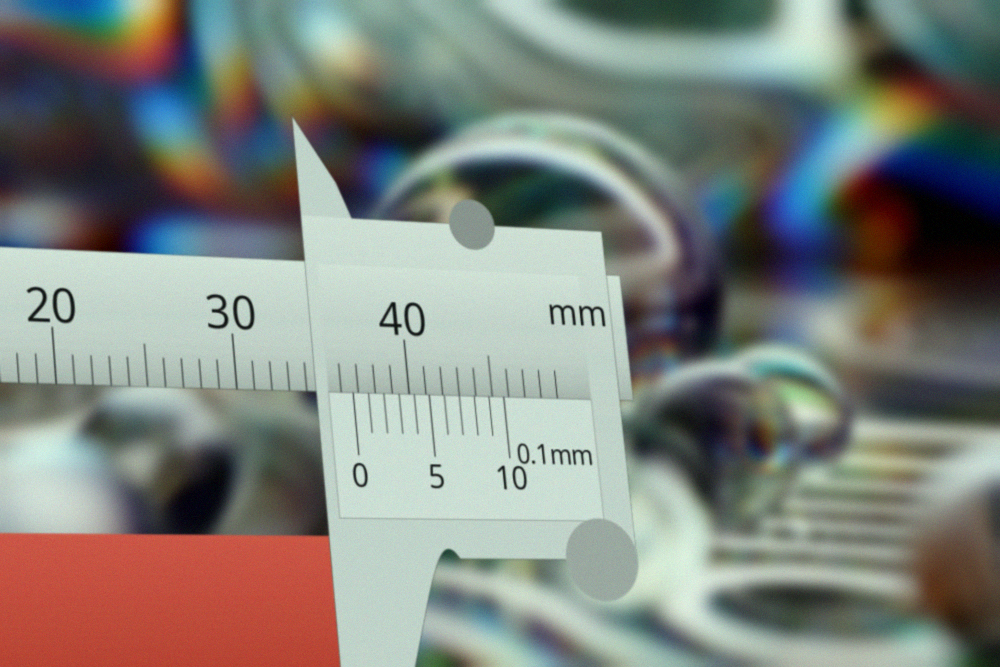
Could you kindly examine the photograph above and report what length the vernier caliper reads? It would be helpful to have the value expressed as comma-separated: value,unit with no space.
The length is 36.7,mm
